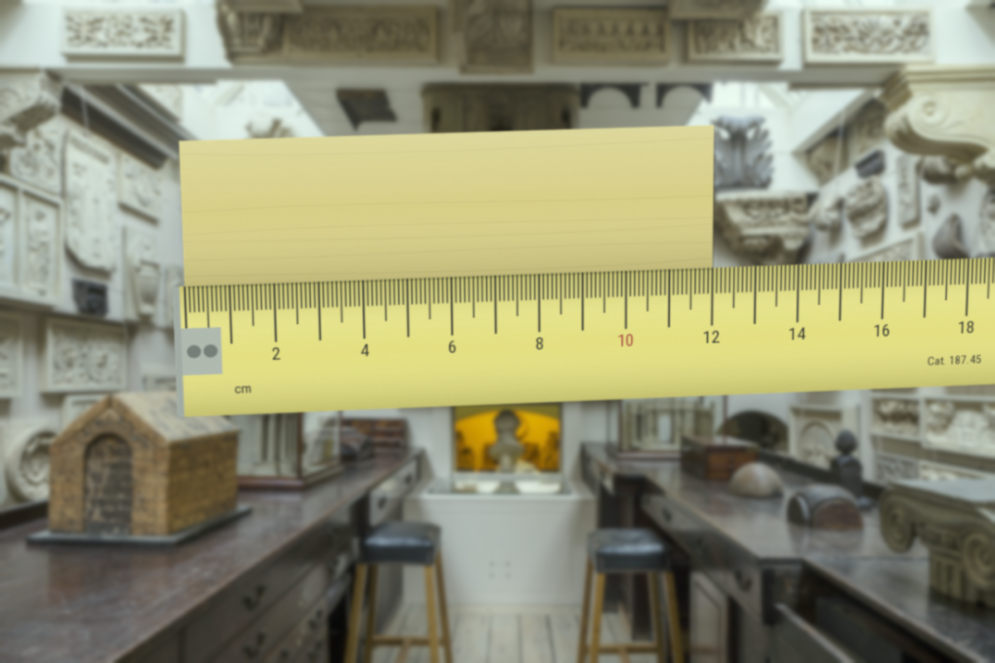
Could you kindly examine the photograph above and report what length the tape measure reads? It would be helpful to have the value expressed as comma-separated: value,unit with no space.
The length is 12,cm
